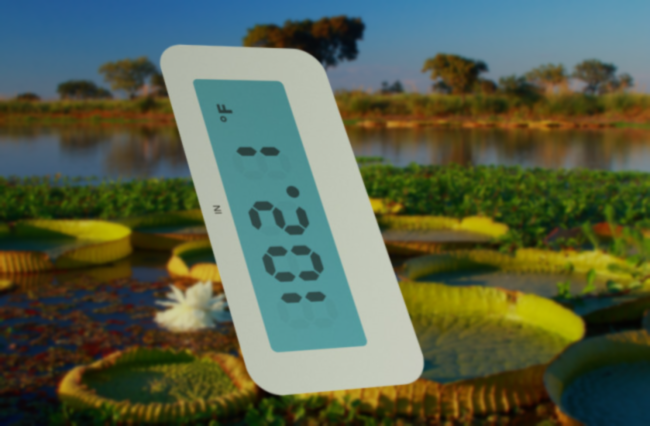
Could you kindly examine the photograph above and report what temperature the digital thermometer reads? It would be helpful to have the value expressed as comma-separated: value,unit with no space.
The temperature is 102.1,°F
